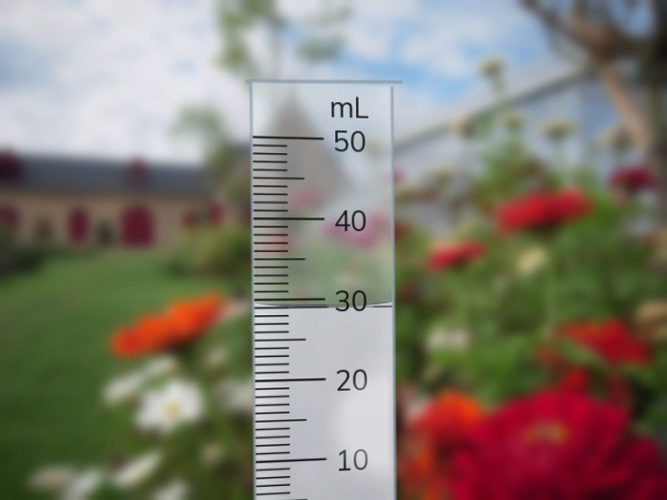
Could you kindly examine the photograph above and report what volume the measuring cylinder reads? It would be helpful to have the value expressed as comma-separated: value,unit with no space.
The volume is 29,mL
